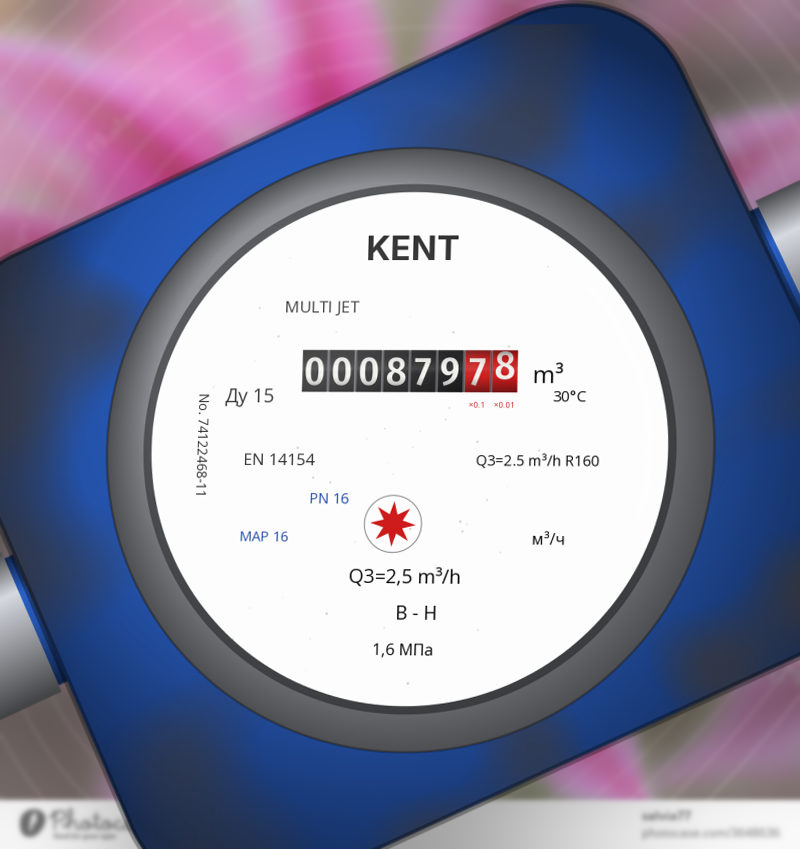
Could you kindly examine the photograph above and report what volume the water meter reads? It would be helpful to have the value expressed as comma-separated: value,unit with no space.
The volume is 879.78,m³
